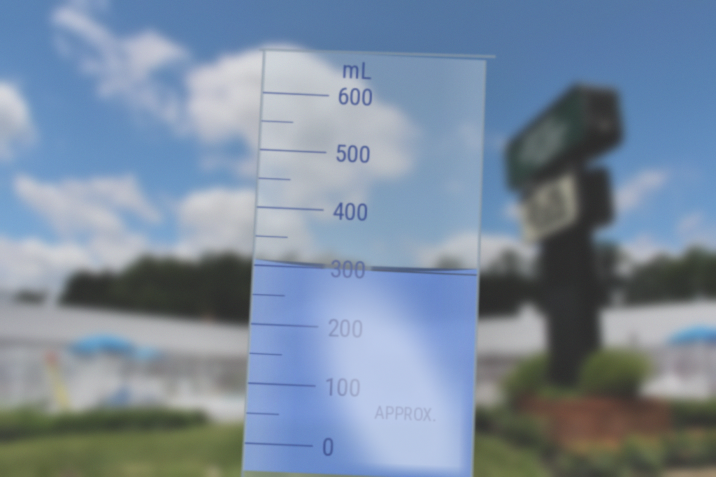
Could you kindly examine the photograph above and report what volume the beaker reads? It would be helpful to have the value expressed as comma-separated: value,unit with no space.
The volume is 300,mL
